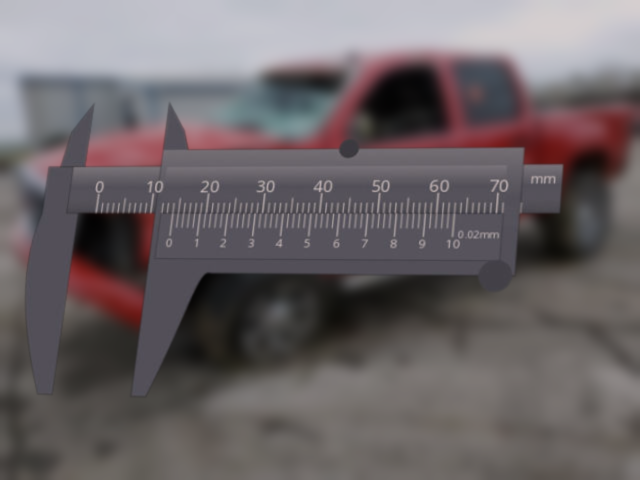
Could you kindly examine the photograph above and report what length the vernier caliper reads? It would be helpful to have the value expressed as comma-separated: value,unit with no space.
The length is 14.0,mm
